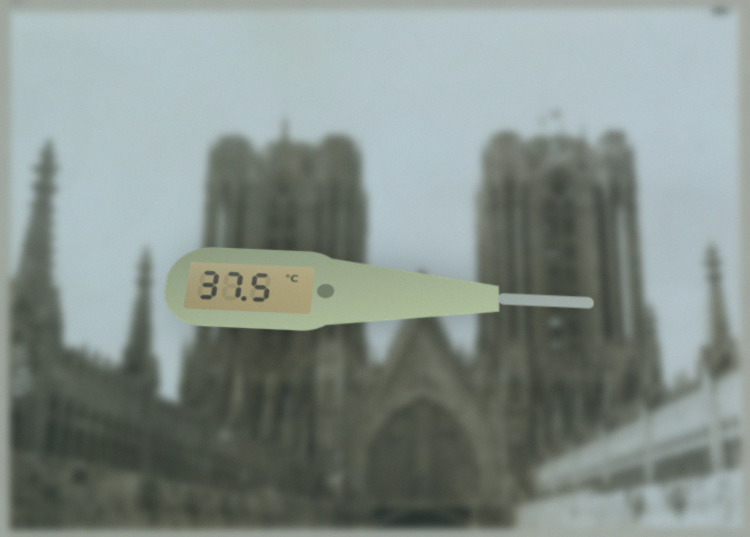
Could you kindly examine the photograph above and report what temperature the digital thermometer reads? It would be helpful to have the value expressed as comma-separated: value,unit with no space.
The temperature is 37.5,°C
